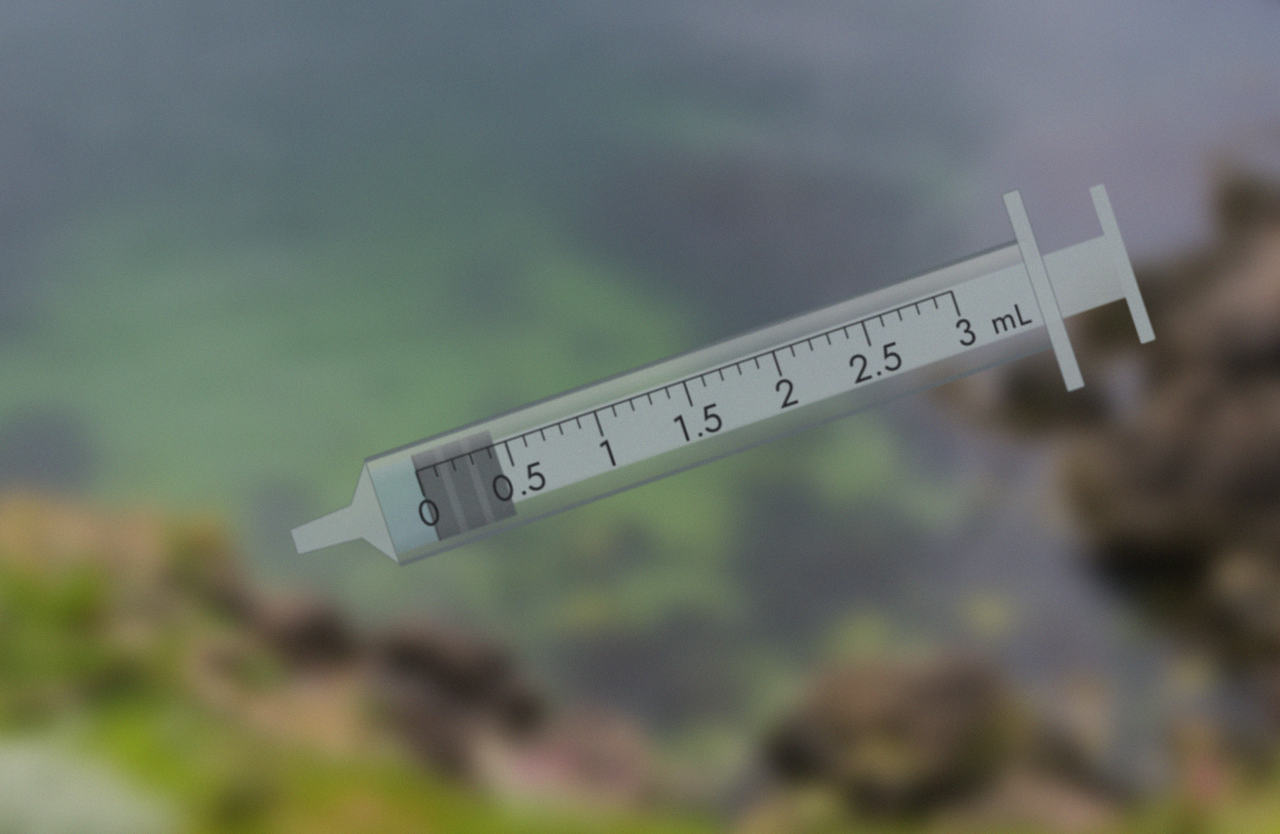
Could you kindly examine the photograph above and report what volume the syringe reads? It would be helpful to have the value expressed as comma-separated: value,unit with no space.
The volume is 0,mL
